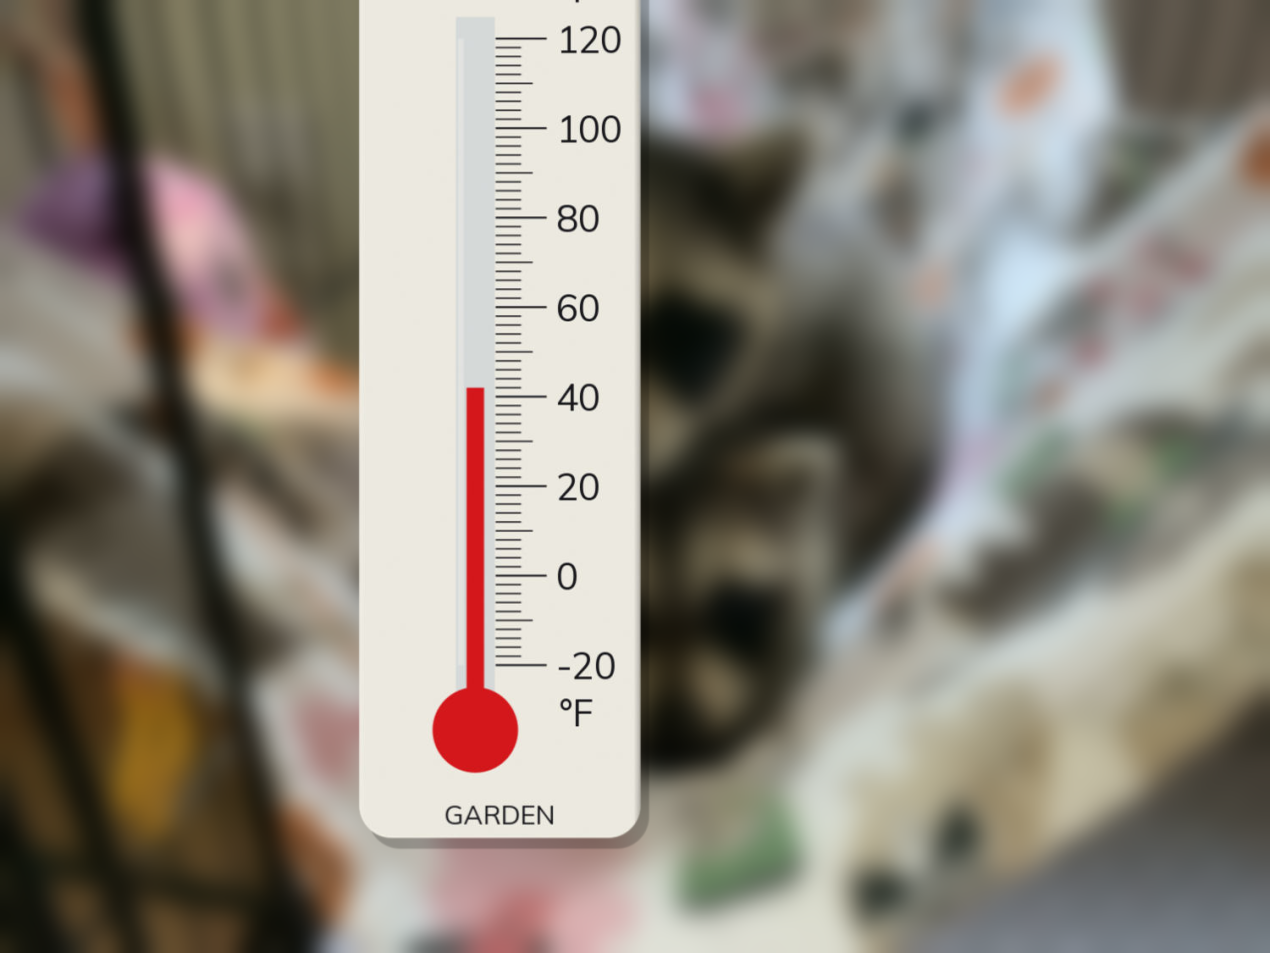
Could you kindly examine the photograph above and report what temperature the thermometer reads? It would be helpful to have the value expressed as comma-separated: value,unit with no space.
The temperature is 42,°F
